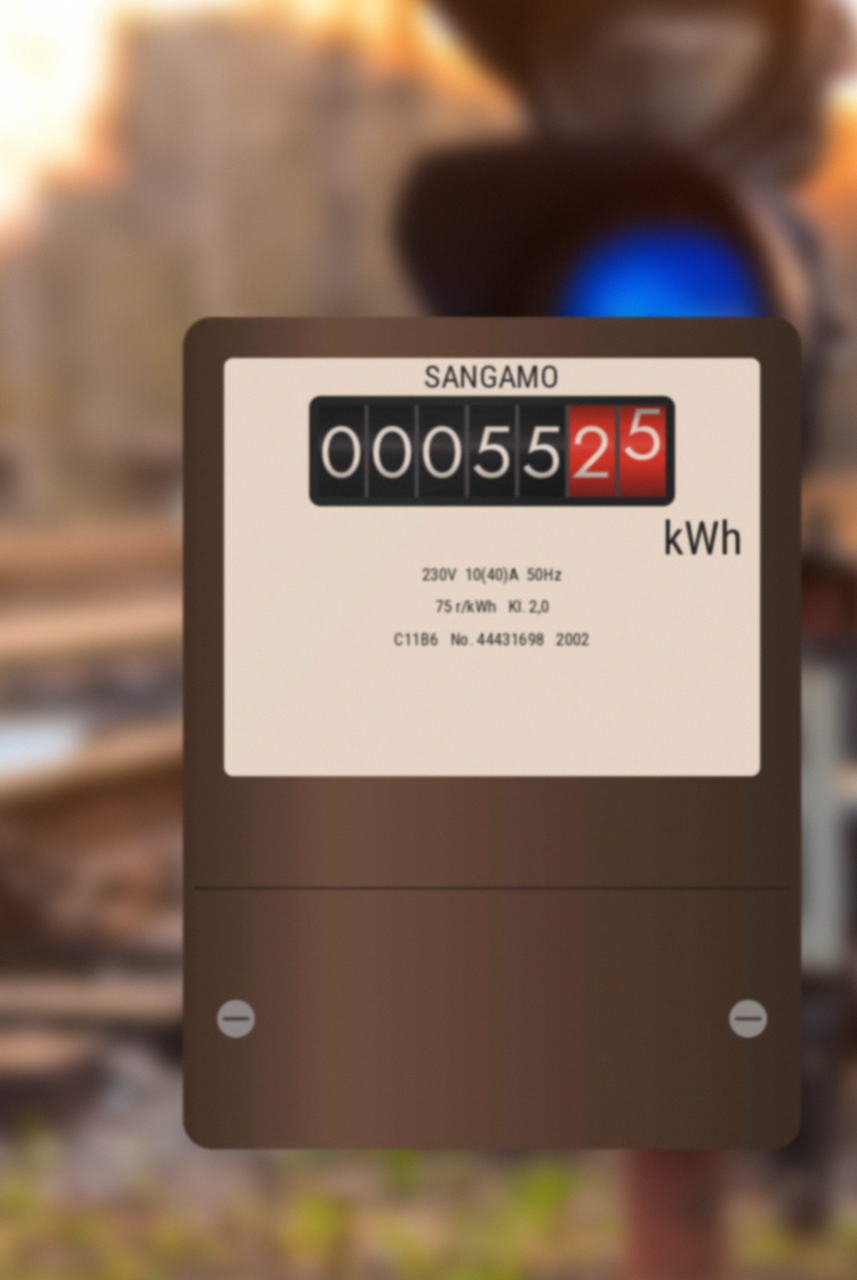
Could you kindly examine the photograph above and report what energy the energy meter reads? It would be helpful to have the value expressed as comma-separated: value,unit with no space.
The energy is 55.25,kWh
